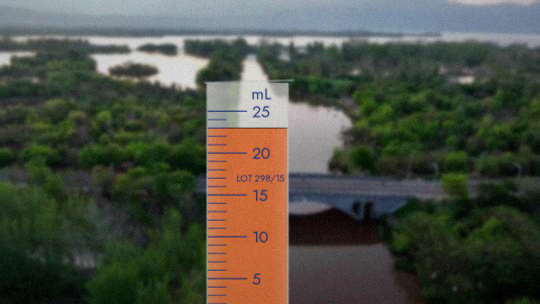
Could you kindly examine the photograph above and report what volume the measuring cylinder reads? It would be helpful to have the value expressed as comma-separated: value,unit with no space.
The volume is 23,mL
